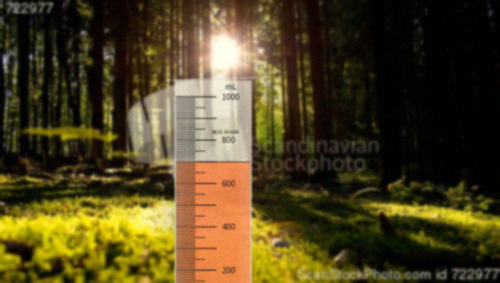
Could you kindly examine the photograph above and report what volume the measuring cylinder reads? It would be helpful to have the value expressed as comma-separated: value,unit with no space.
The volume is 700,mL
